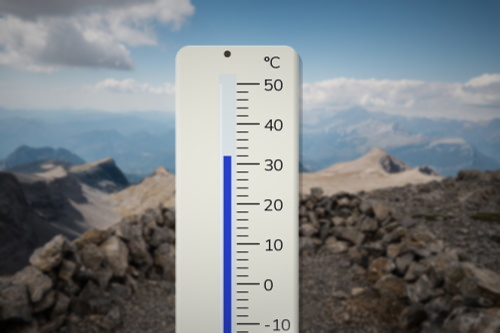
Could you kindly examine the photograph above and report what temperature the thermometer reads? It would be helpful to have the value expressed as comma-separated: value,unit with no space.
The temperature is 32,°C
